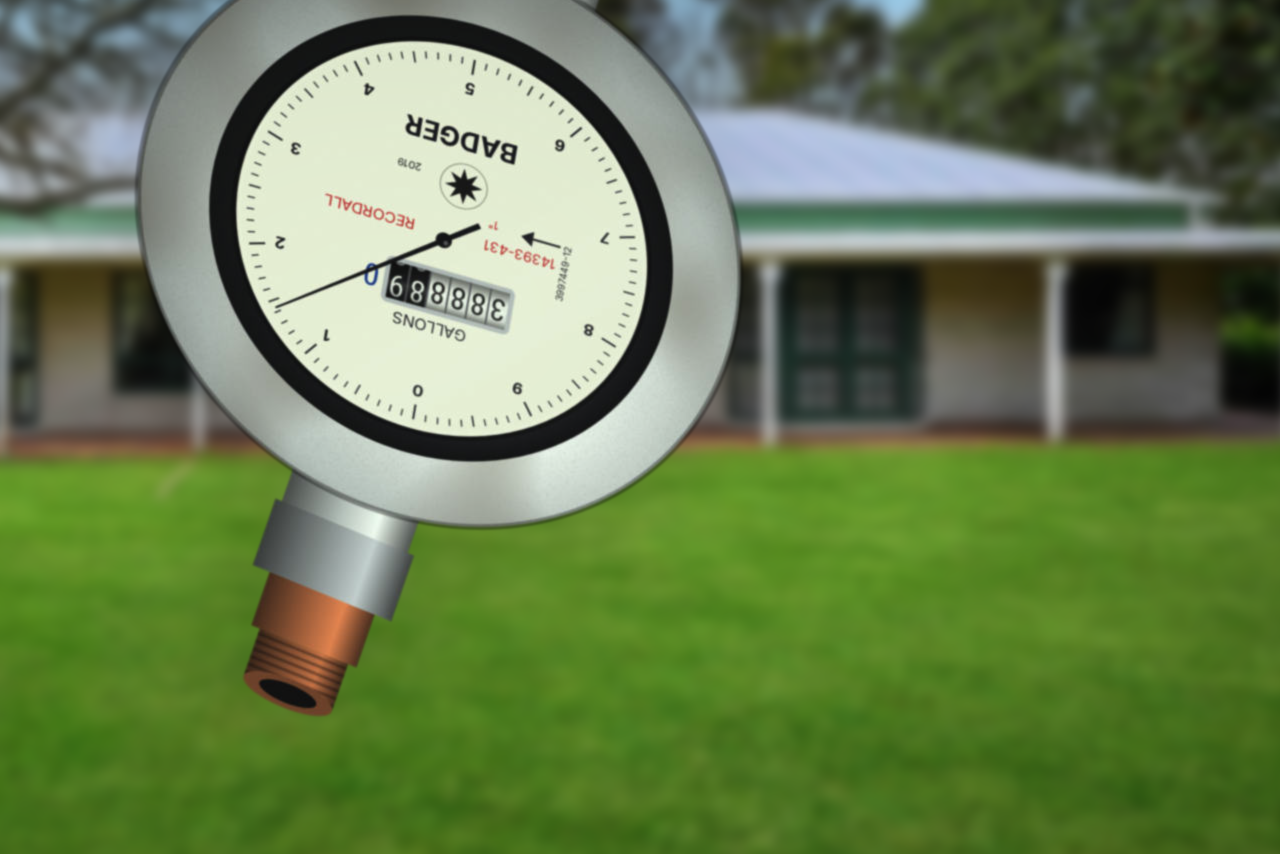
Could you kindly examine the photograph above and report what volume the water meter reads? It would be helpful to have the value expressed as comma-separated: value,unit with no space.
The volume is 3888891.4,gal
